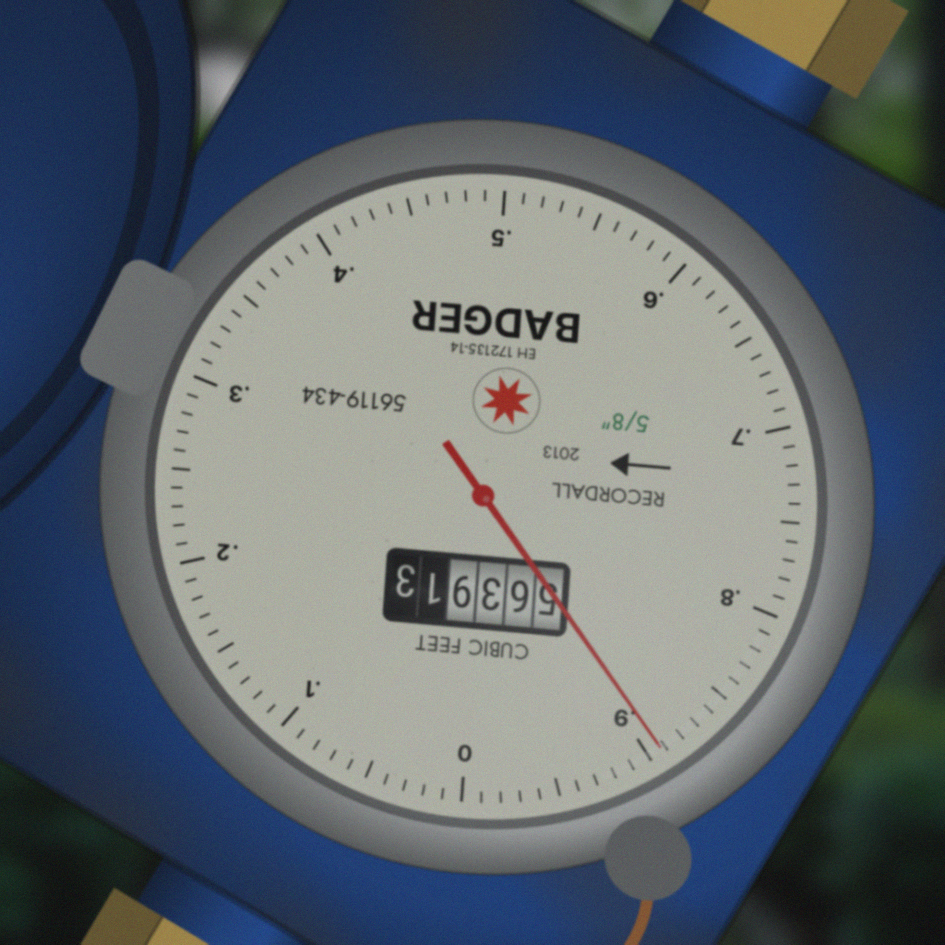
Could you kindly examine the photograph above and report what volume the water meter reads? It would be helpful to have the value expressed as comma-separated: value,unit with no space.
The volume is 563912.89,ft³
